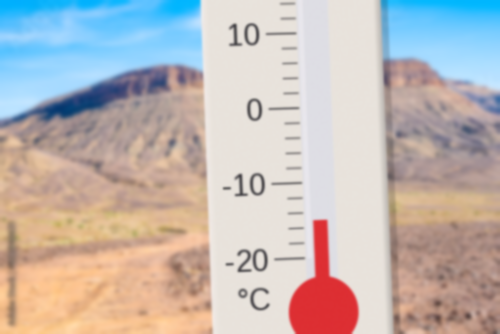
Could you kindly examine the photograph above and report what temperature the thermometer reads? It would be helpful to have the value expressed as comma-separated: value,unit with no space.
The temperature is -15,°C
